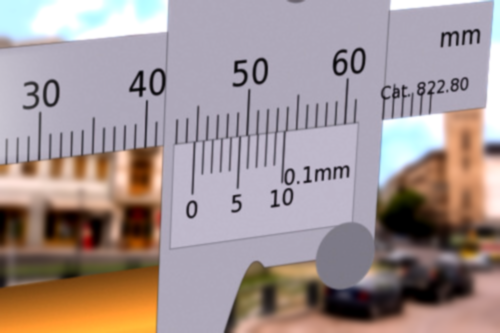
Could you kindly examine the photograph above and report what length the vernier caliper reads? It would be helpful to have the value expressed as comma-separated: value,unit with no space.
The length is 44.8,mm
